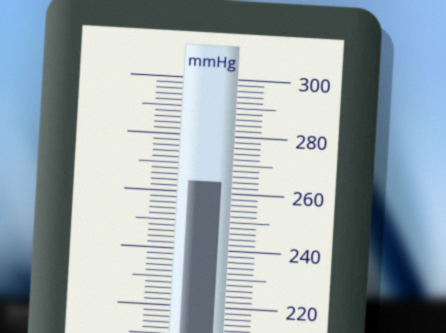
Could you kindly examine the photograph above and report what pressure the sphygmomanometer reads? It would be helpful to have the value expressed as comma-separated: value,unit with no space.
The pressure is 264,mmHg
